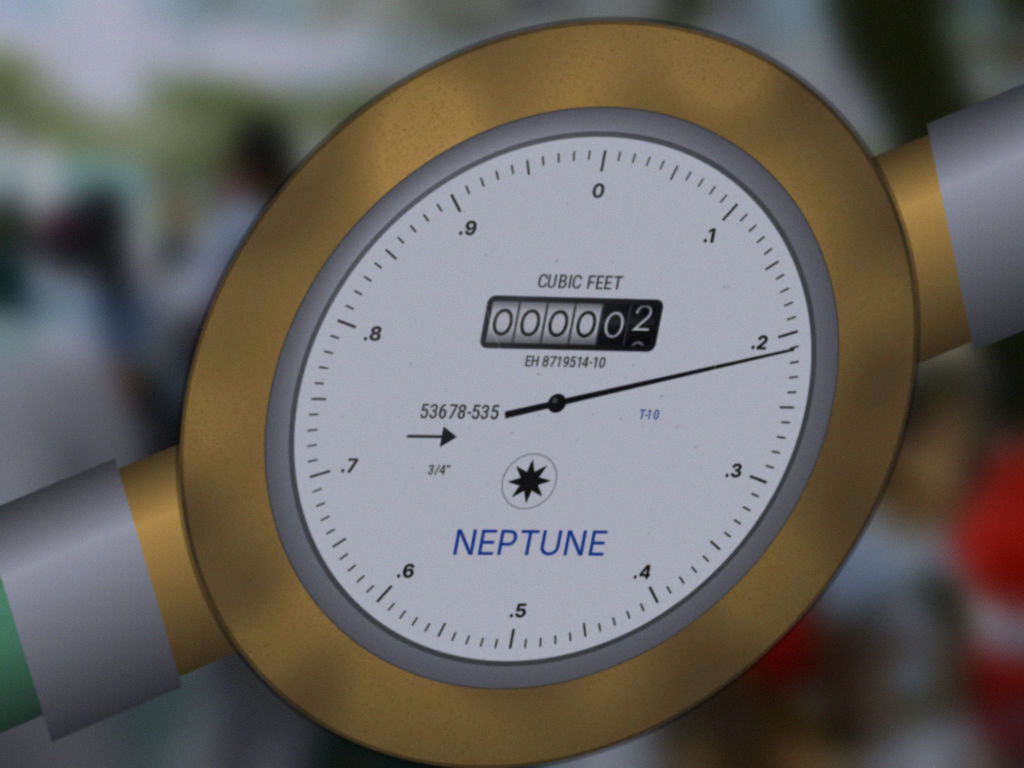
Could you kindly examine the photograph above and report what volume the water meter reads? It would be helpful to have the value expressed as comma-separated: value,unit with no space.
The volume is 2.21,ft³
